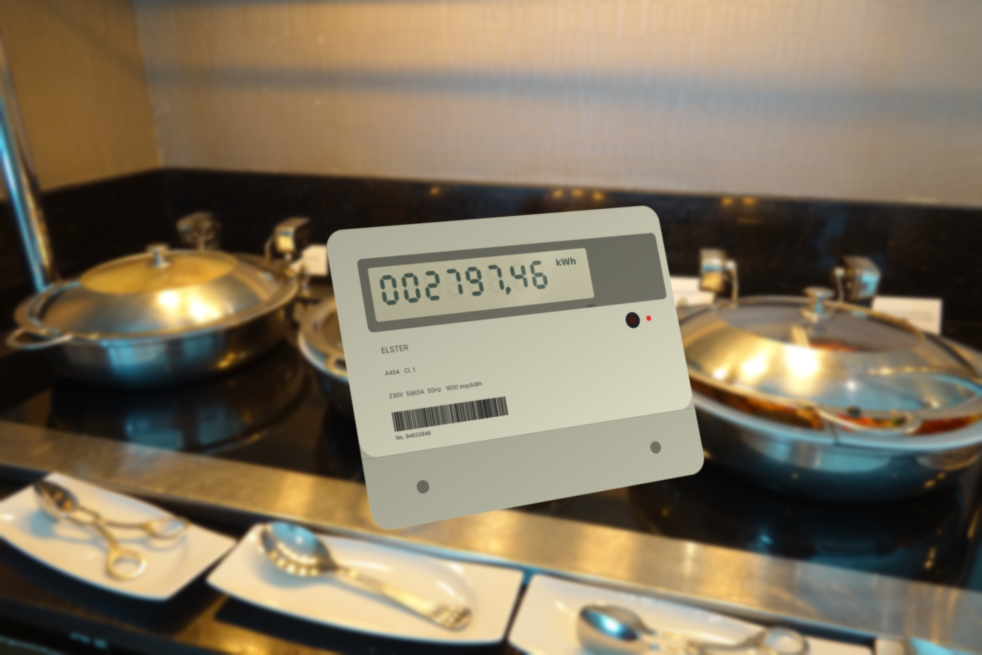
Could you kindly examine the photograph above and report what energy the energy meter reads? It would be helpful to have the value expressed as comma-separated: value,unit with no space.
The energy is 2797.46,kWh
